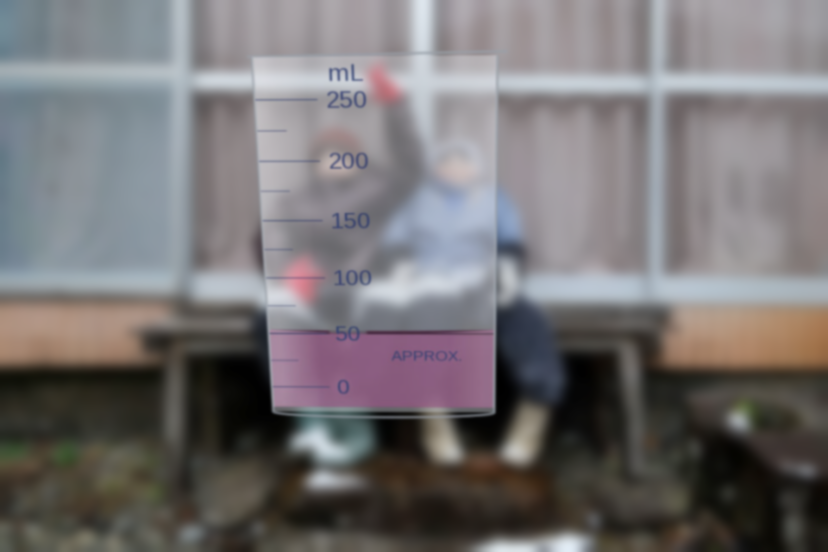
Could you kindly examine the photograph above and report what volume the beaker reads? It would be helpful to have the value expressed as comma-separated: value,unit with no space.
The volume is 50,mL
